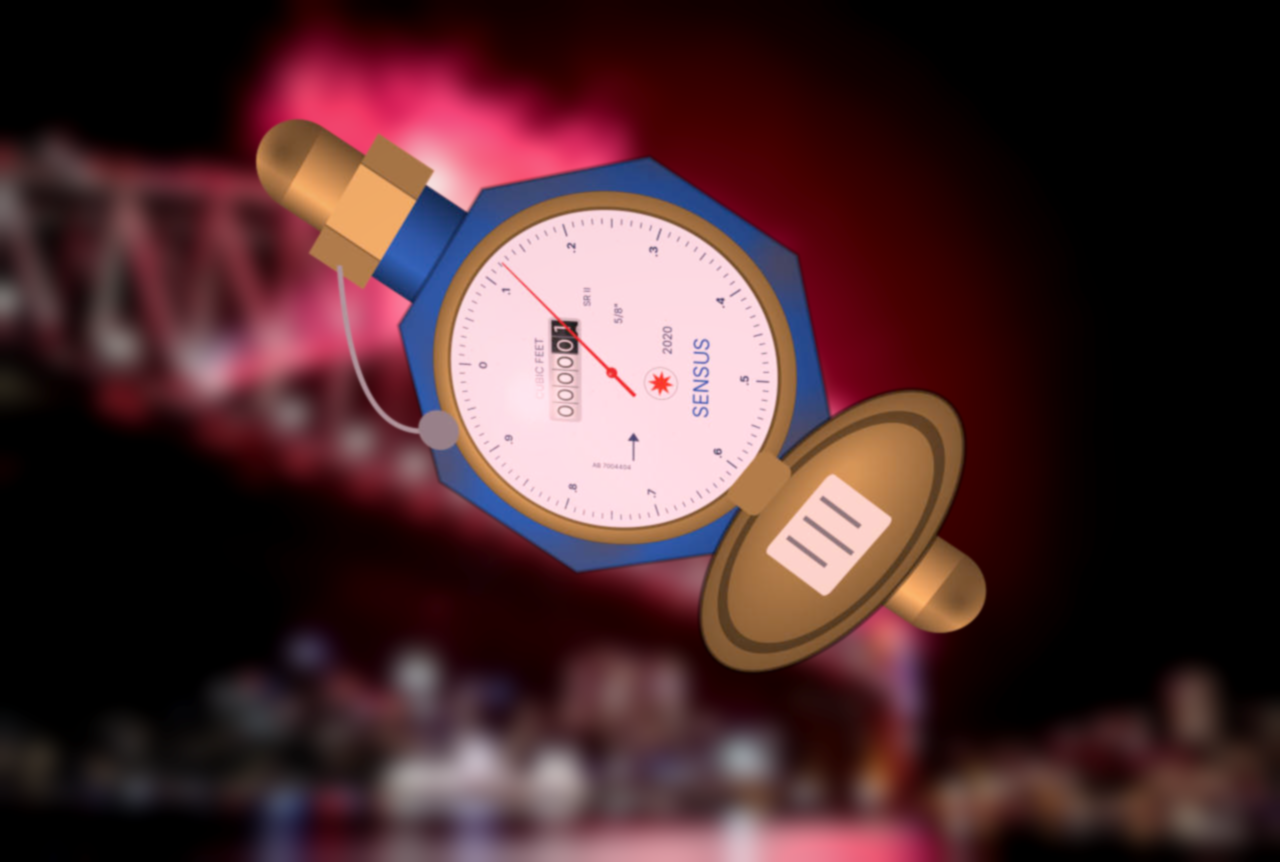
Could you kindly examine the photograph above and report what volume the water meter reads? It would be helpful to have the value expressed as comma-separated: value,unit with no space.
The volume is 1.12,ft³
